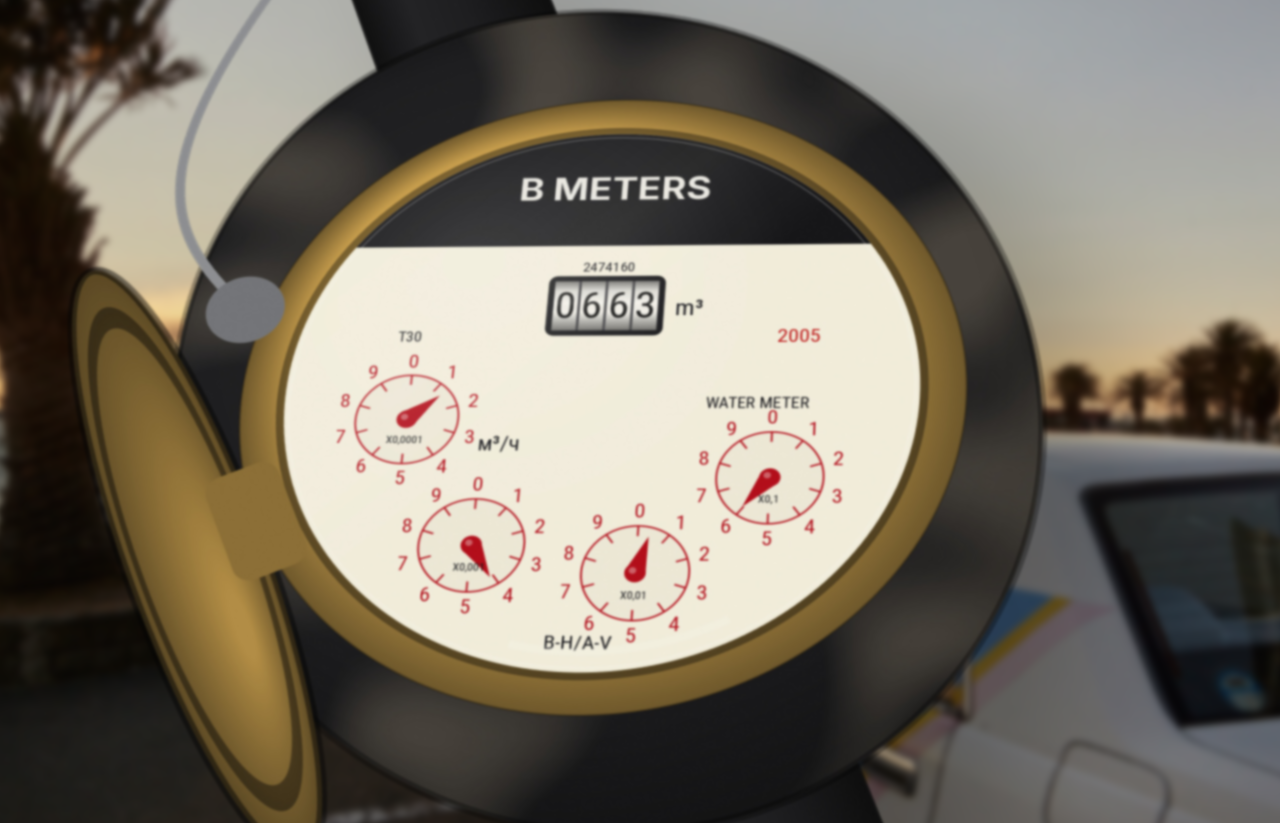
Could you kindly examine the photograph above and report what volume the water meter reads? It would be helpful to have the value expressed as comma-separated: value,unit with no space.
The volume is 663.6041,m³
